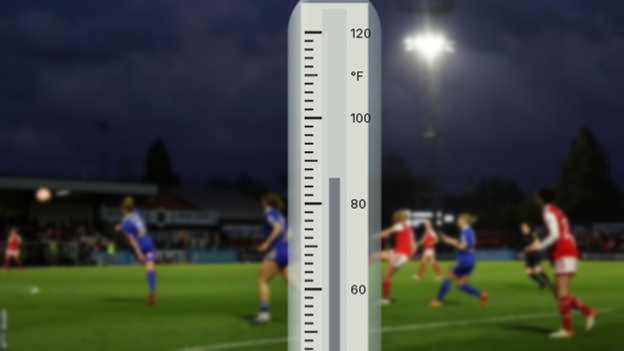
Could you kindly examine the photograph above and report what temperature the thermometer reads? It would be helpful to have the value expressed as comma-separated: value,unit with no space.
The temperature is 86,°F
